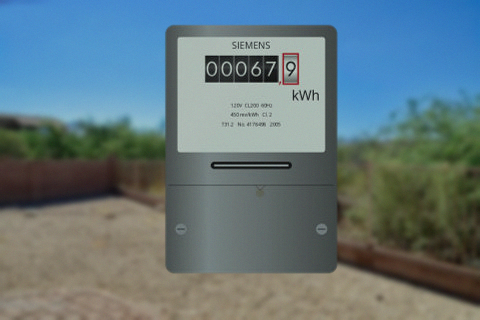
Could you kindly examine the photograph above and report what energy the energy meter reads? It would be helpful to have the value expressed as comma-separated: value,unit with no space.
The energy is 67.9,kWh
